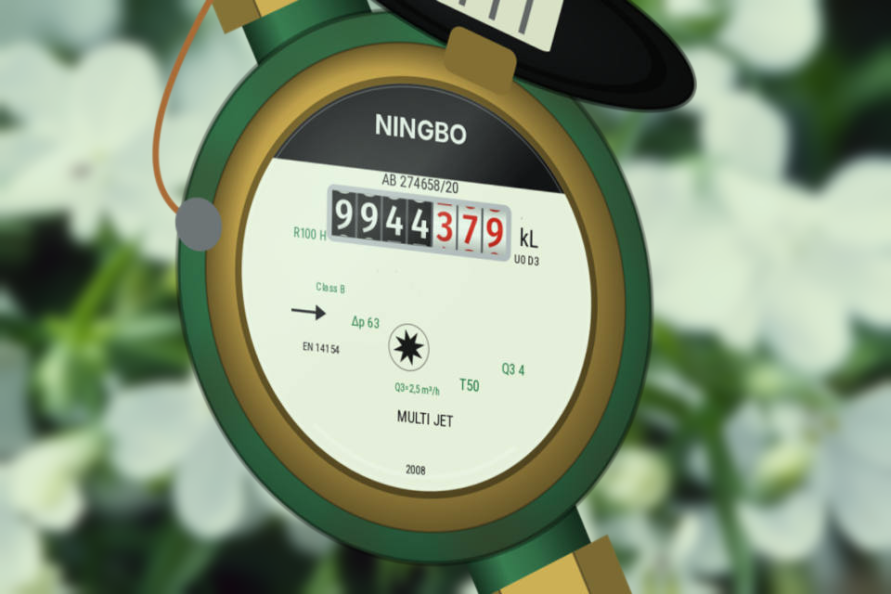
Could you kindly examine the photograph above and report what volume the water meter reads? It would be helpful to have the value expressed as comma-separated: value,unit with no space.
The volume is 9944.379,kL
